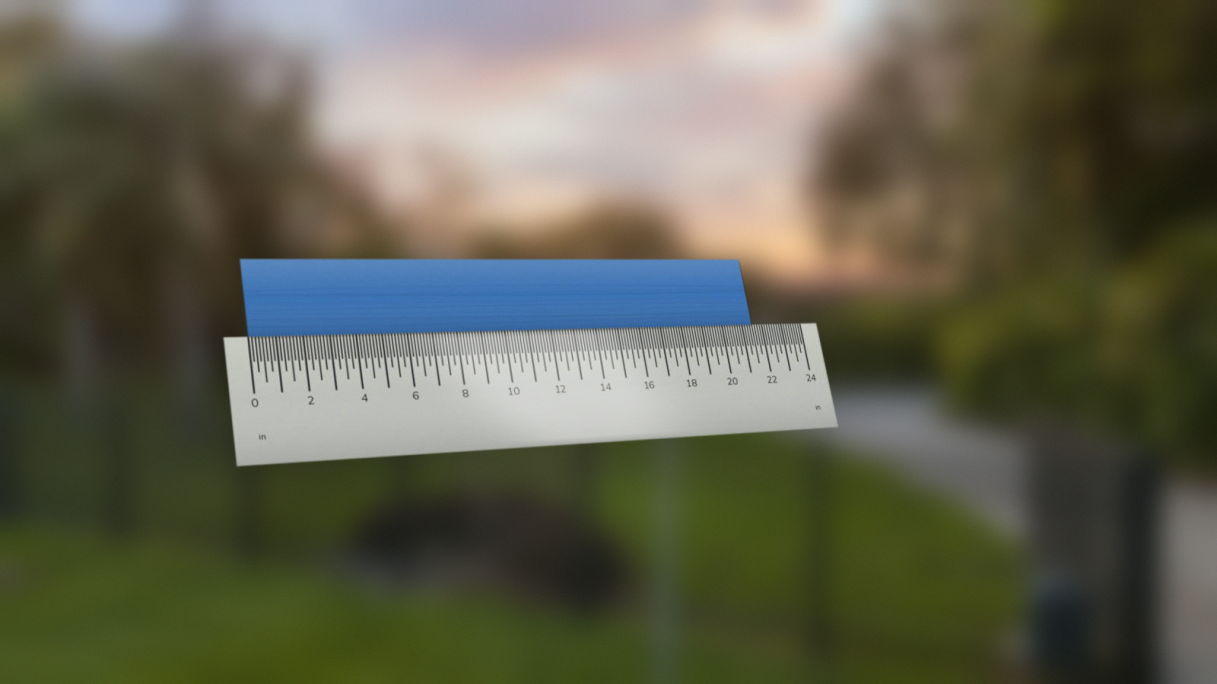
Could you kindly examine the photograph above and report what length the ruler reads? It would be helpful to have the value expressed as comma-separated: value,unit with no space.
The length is 21.5,in
